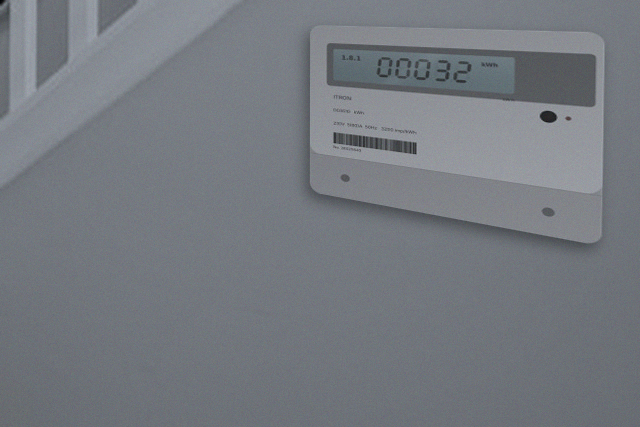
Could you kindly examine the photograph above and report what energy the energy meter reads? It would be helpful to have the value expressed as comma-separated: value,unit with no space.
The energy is 32,kWh
